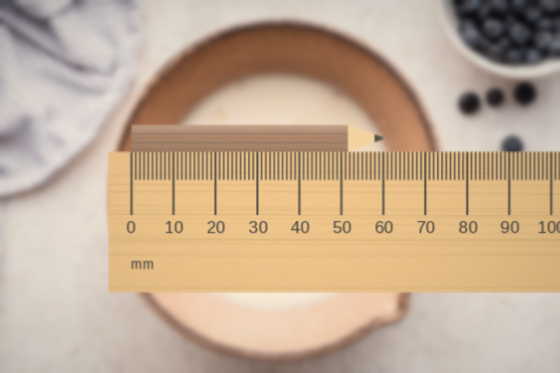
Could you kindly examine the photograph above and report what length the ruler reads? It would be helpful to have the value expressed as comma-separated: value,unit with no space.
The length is 60,mm
